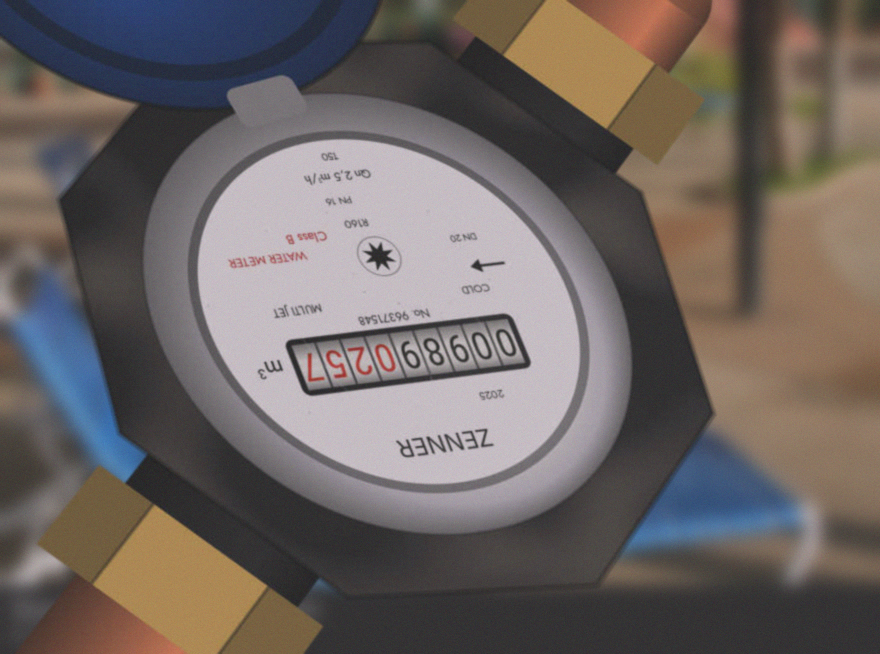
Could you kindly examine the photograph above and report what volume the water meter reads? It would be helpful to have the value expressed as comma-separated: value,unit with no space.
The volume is 989.0257,m³
